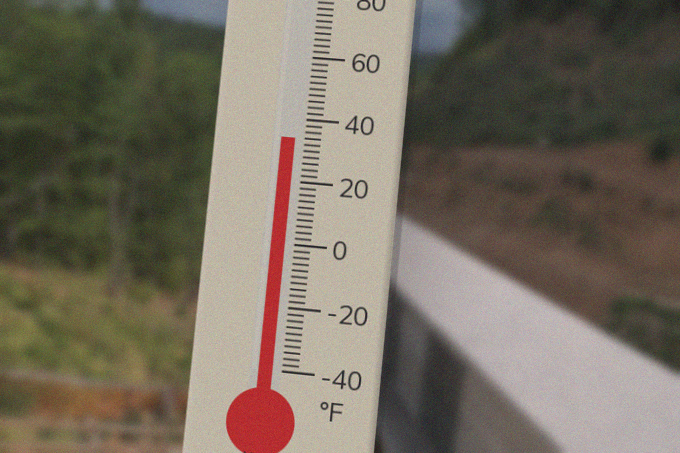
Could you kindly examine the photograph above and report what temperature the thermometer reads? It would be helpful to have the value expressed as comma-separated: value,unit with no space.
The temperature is 34,°F
